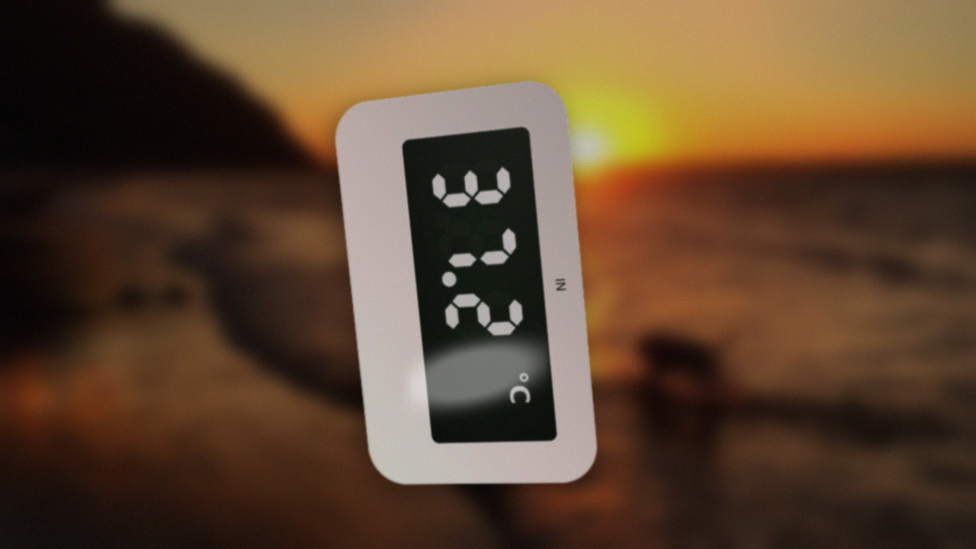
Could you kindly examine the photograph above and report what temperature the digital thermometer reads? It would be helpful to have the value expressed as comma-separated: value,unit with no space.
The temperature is 37.2,°C
